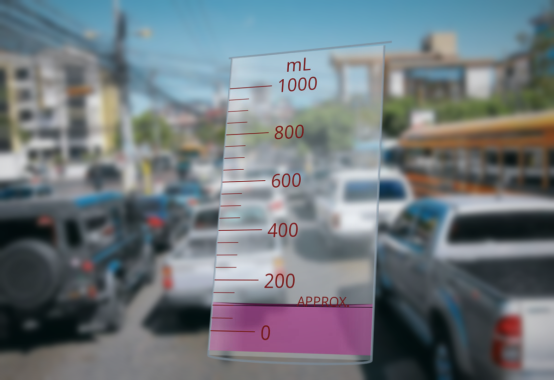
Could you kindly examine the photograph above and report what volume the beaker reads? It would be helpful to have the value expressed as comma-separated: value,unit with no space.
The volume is 100,mL
